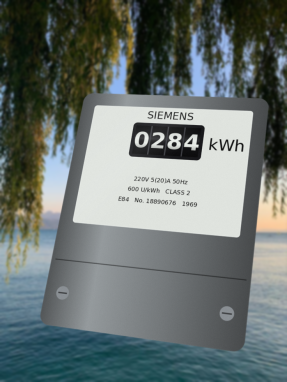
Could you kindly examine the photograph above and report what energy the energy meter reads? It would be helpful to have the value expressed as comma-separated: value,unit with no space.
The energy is 284,kWh
